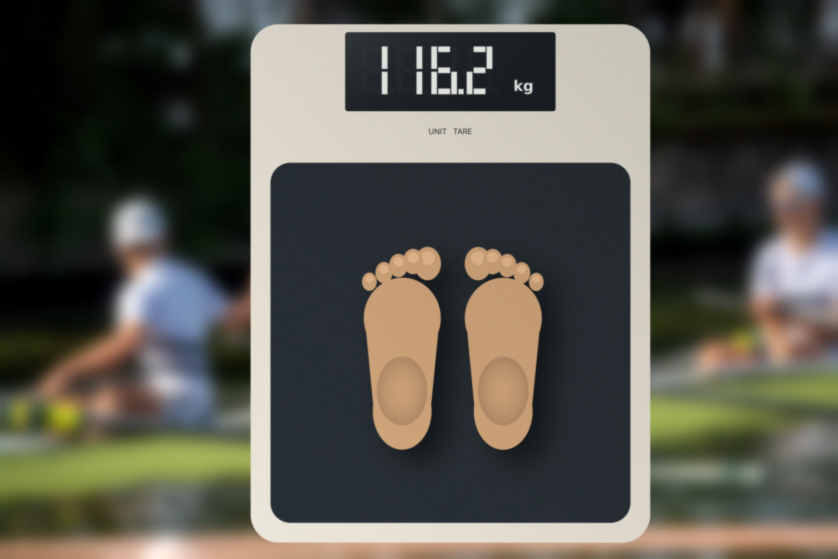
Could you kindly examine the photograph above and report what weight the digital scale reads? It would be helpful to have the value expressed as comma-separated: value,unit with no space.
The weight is 116.2,kg
